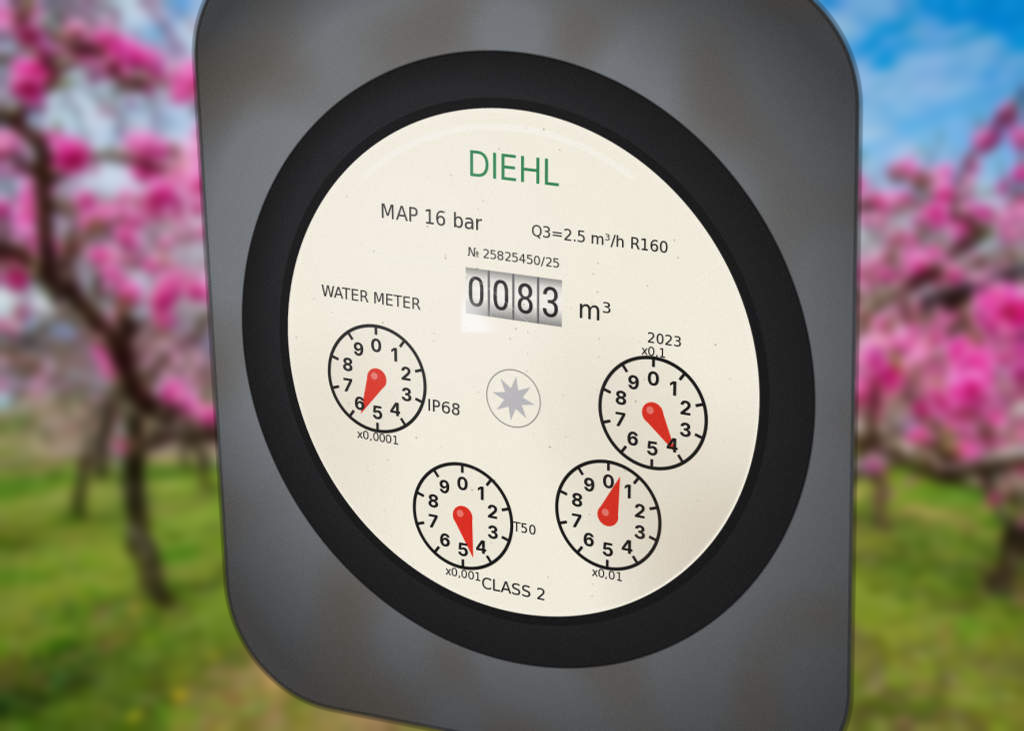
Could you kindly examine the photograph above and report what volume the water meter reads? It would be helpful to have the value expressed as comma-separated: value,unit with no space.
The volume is 83.4045,m³
